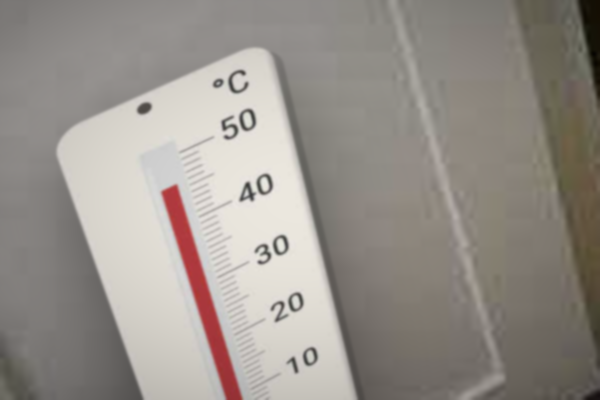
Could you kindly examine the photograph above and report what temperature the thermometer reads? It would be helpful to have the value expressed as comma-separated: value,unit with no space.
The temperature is 46,°C
